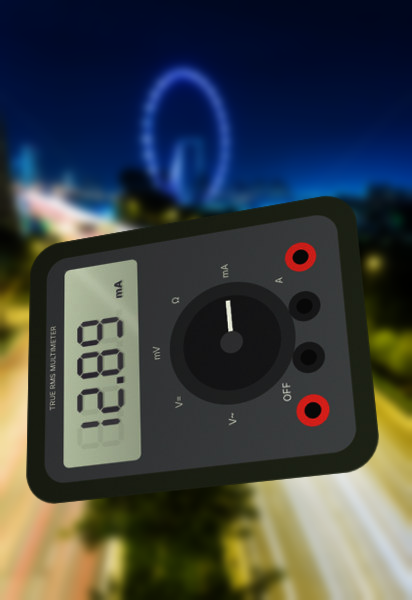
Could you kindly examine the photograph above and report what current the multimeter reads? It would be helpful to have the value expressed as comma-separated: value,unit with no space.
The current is 12.89,mA
